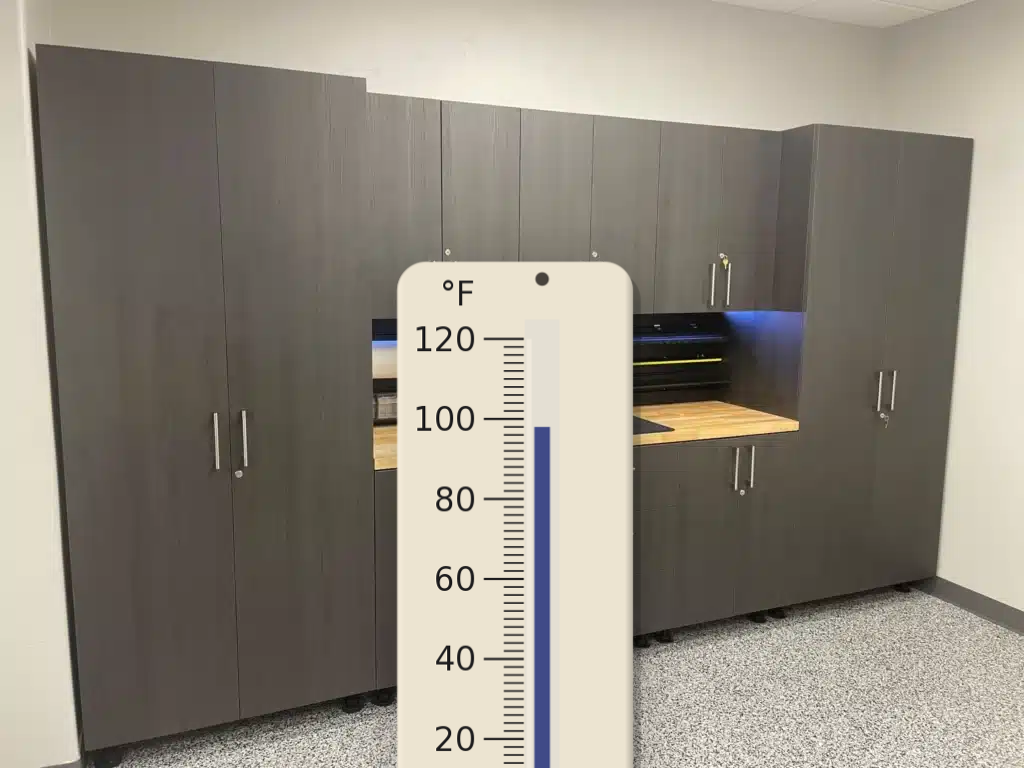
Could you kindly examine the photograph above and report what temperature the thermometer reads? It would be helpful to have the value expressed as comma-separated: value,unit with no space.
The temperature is 98,°F
